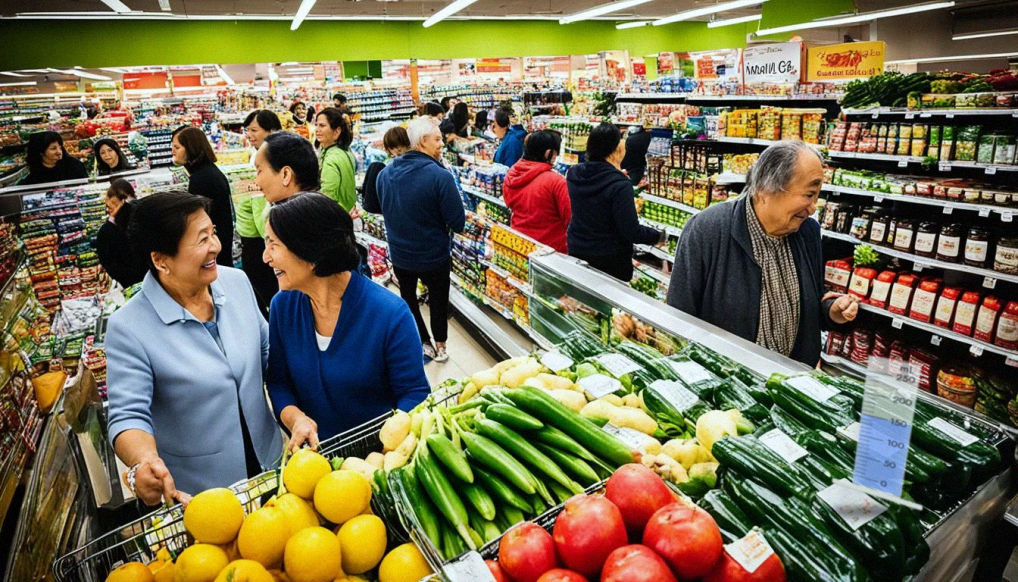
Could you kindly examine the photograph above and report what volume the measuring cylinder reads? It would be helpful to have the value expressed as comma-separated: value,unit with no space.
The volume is 150,mL
